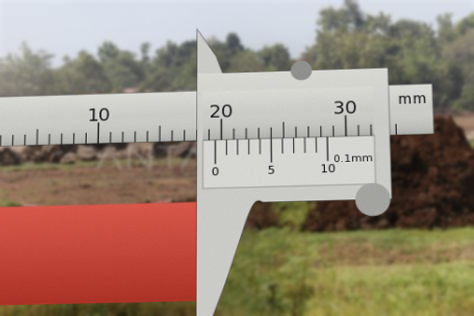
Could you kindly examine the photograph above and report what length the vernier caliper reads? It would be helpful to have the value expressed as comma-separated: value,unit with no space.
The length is 19.5,mm
